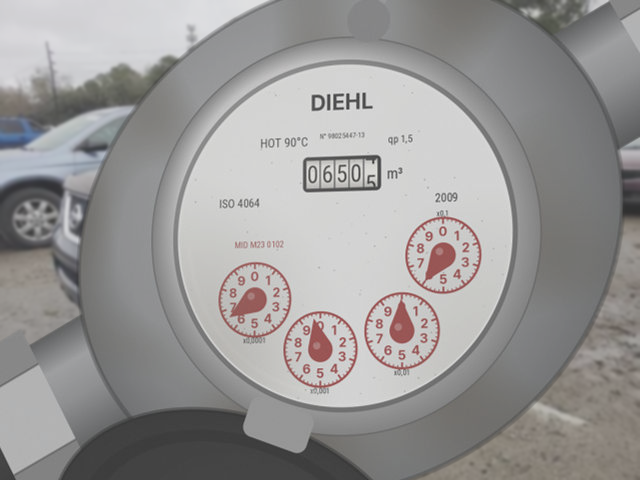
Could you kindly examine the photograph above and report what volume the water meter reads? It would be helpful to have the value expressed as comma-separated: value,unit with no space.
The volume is 6504.5996,m³
